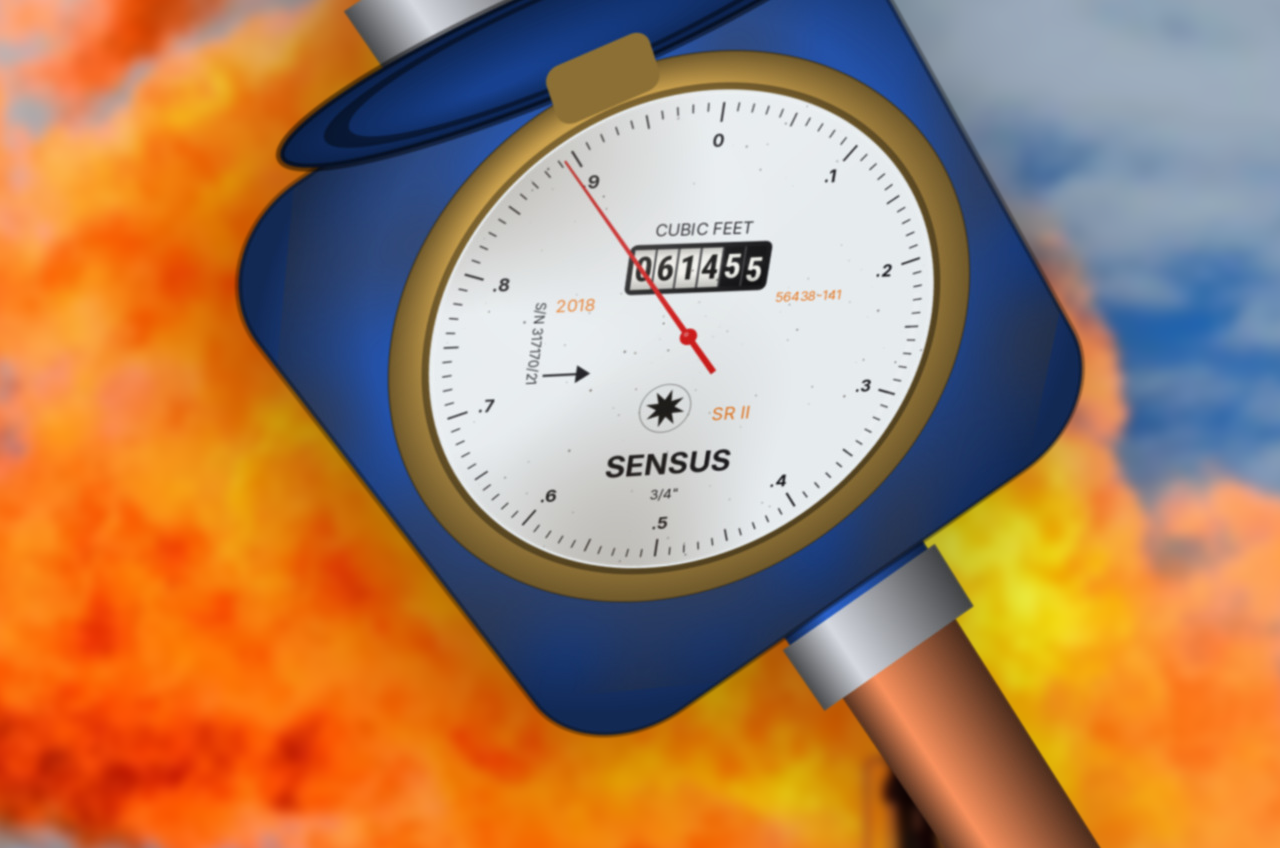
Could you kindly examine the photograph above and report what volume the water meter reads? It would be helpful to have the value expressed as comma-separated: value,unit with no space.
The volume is 61454.89,ft³
